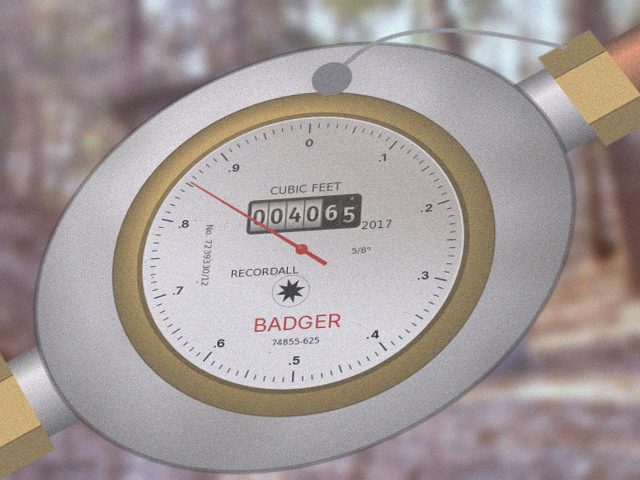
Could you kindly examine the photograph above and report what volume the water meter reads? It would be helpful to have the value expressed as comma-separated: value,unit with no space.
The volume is 4064.85,ft³
